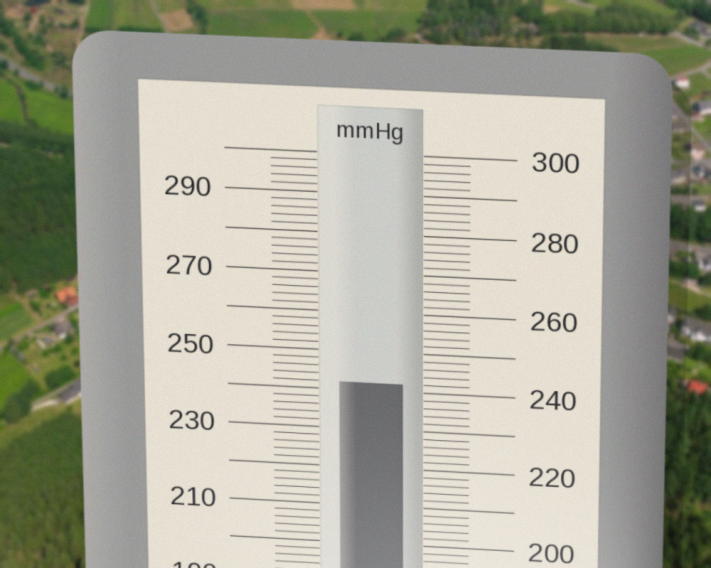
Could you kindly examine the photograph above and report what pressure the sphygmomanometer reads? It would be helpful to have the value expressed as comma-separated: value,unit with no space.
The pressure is 242,mmHg
